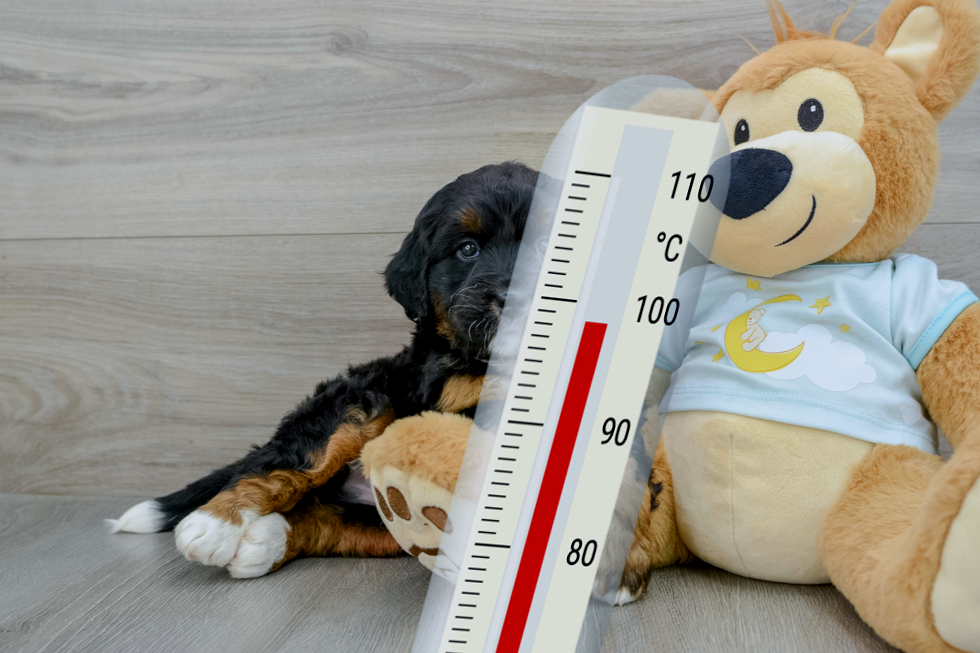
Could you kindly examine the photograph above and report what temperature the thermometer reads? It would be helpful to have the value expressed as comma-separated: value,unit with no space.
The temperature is 98.5,°C
